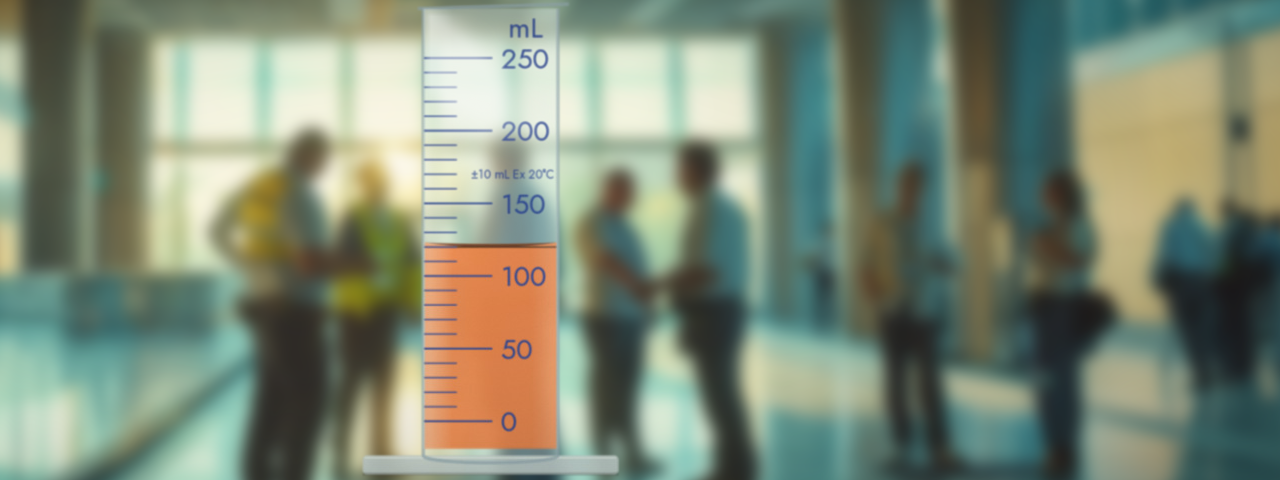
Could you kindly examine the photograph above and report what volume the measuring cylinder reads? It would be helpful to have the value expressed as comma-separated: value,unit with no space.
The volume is 120,mL
